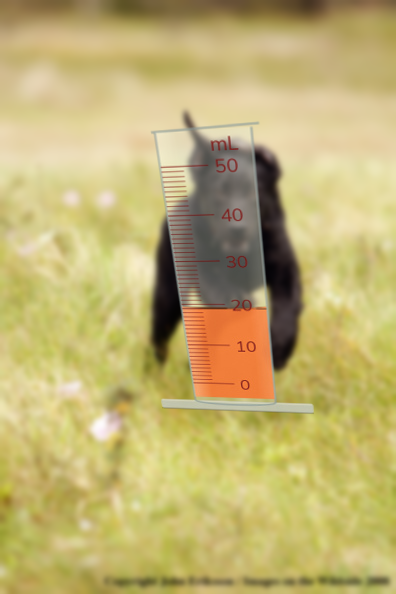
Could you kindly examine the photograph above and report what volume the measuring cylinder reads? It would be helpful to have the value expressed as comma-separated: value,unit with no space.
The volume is 19,mL
